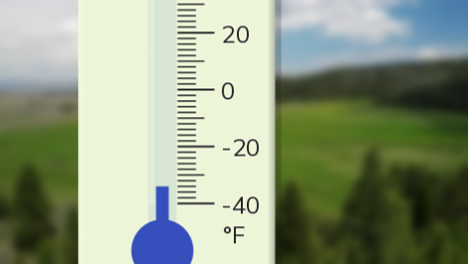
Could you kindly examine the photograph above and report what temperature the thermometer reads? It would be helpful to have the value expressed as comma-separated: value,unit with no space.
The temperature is -34,°F
